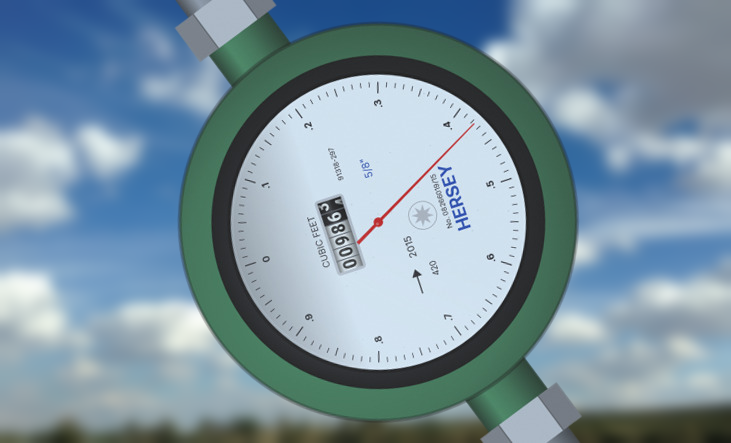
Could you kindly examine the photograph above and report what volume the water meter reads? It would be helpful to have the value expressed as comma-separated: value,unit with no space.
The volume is 9863.42,ft³
